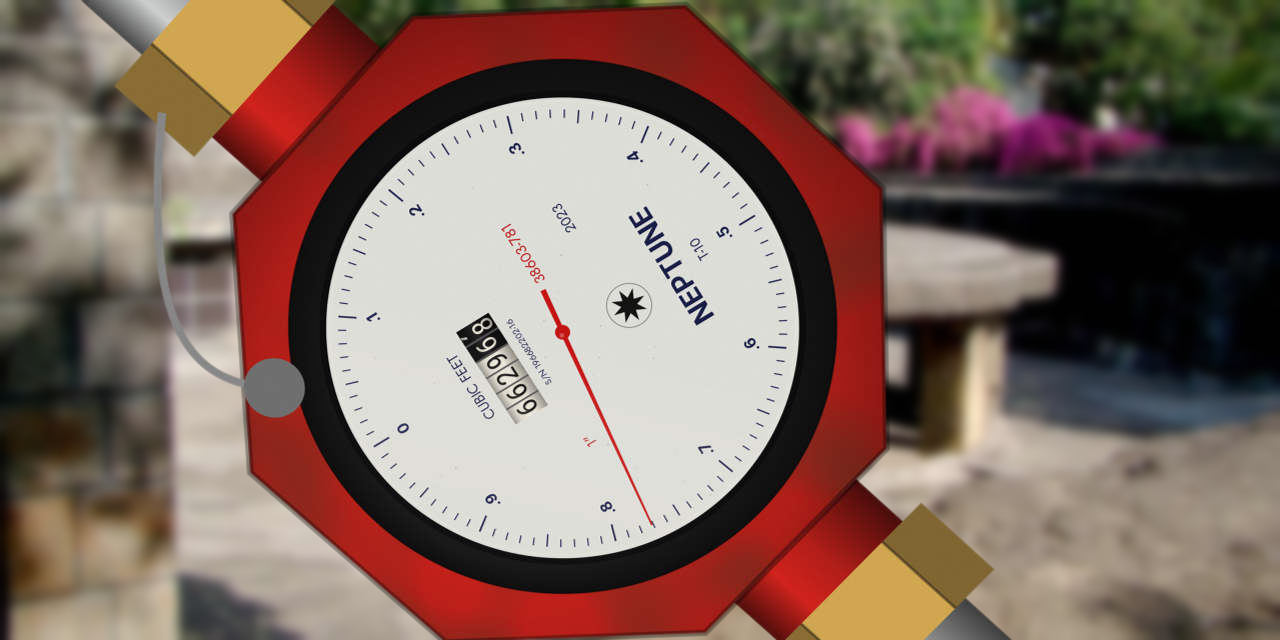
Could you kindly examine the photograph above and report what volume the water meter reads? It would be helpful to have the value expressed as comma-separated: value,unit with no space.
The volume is 662967.77,ft³
